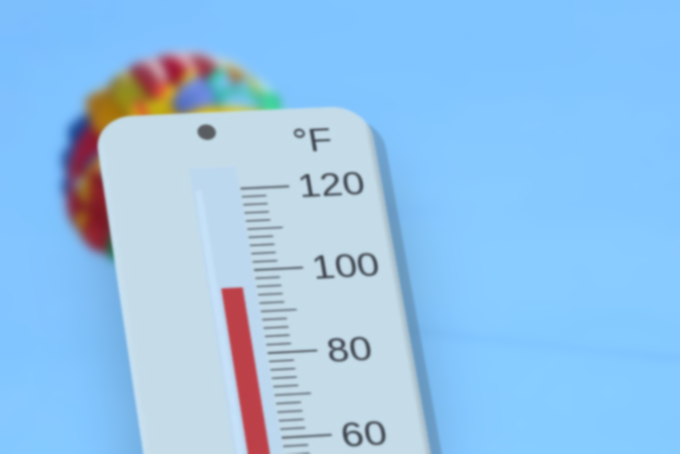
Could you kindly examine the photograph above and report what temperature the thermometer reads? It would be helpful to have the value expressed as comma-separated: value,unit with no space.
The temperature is 96,°F
